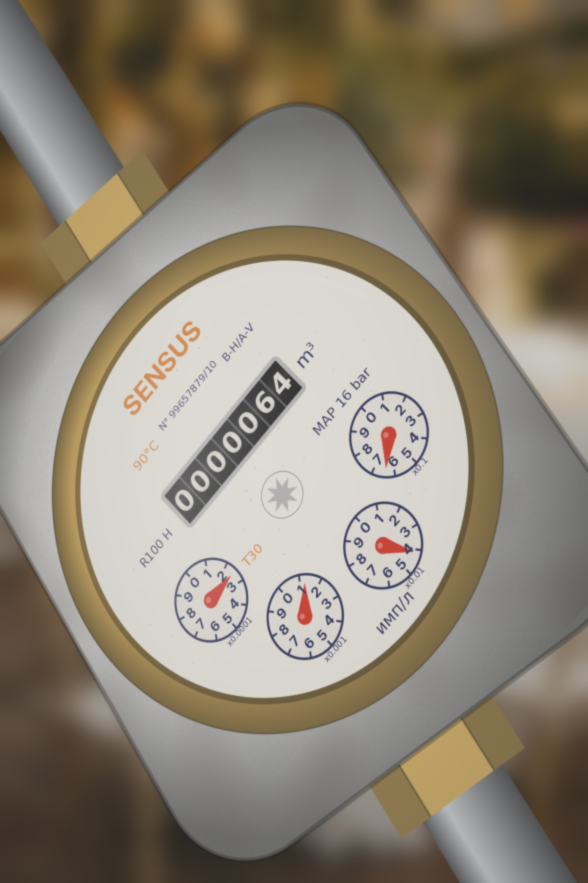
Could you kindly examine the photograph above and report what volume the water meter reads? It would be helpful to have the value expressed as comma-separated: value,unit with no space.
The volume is 64.6412,m³
